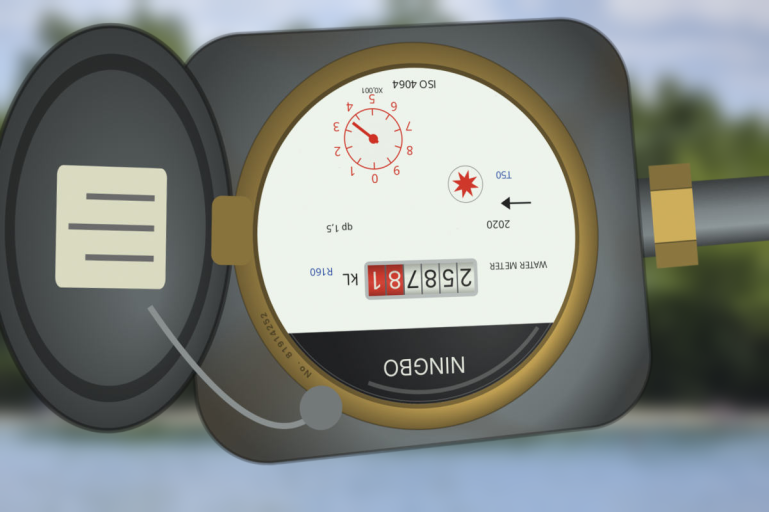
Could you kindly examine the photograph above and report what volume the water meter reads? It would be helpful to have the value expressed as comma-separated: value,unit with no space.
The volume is 2587.813,kL
